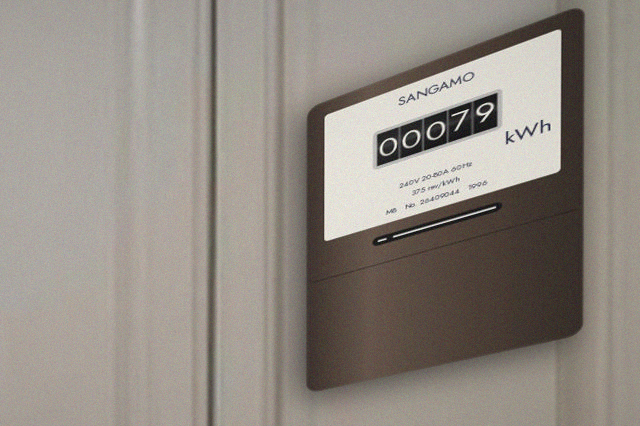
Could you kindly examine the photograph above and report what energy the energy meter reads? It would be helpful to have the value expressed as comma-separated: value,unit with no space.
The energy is 79,kWh
